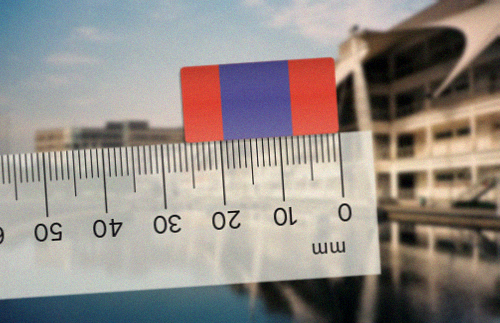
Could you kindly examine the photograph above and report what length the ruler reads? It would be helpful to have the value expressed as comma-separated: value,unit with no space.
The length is 26,mm
